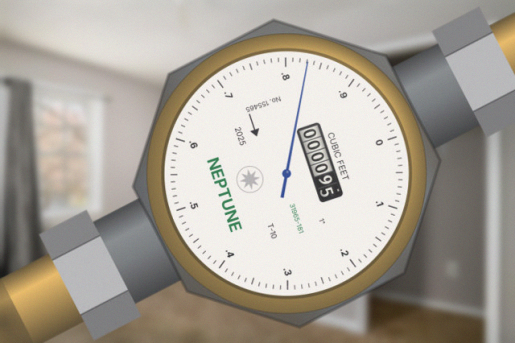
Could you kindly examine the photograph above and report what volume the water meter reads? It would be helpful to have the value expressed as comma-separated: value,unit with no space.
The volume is 94.83,ft³
